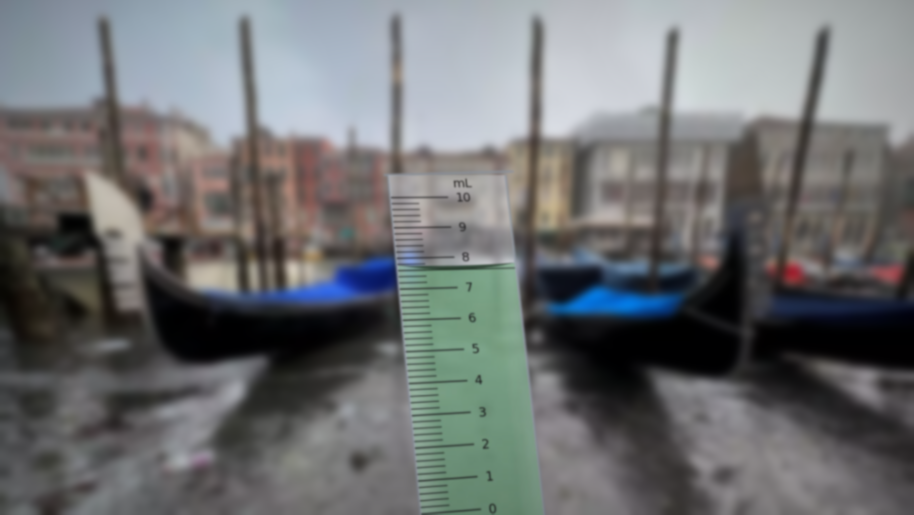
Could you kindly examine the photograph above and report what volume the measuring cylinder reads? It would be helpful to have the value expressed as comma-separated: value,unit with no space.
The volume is 7.6,mL
